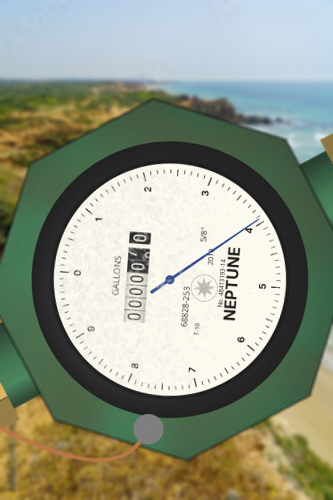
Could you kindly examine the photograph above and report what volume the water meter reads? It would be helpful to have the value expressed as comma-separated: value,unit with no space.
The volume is 73.9,gal
